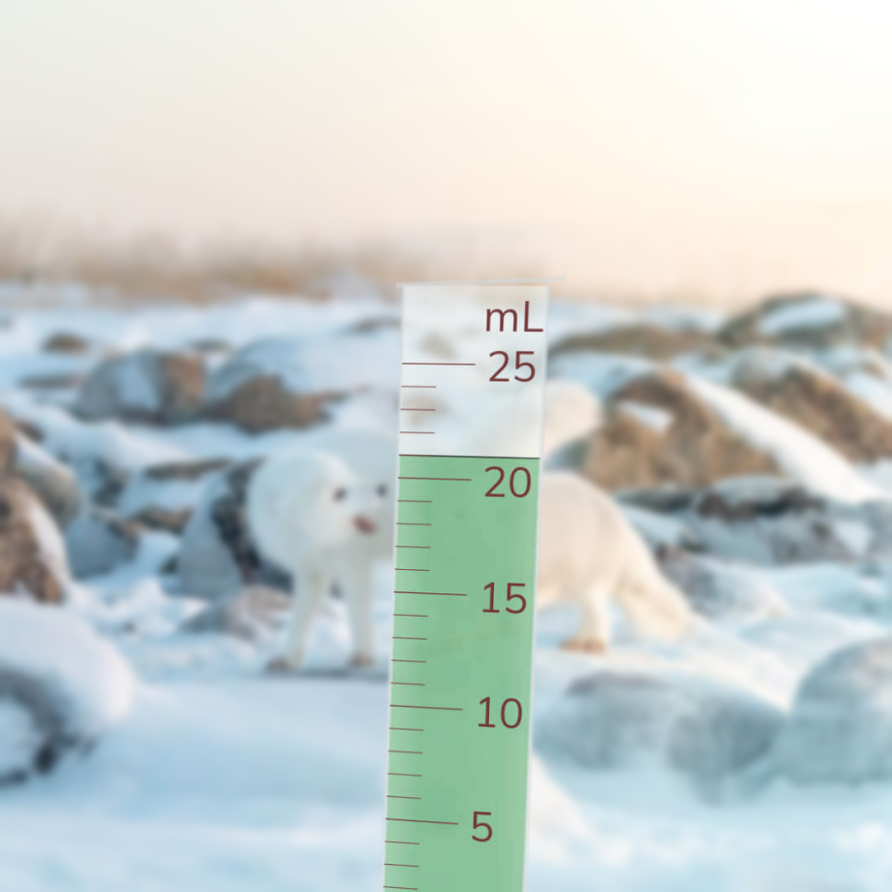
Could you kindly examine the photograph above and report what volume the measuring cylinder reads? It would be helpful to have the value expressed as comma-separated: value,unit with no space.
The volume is 21,mL
